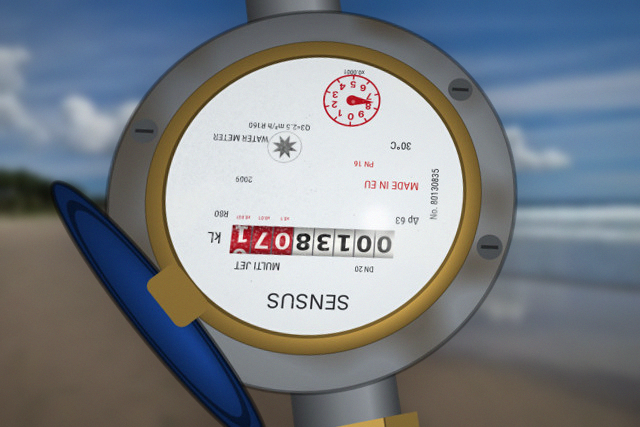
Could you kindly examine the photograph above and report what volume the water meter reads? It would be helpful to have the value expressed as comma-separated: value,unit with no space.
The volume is 138.0707,kL
